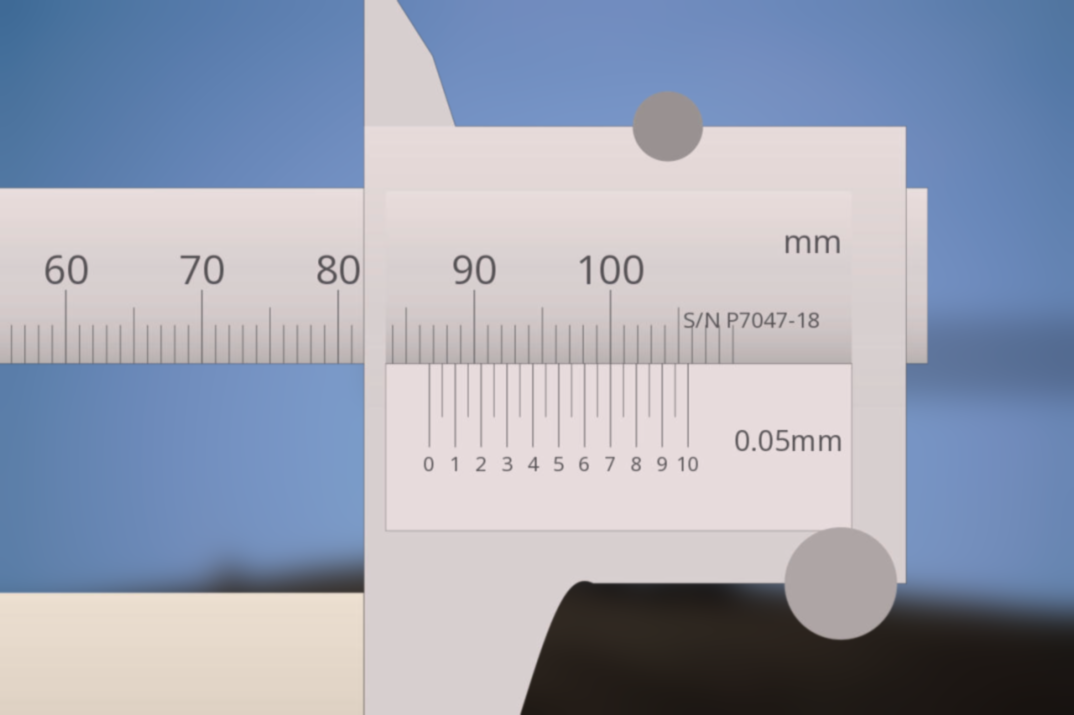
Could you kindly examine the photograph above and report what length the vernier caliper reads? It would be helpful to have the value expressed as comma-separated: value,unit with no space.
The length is 86.7,mm
